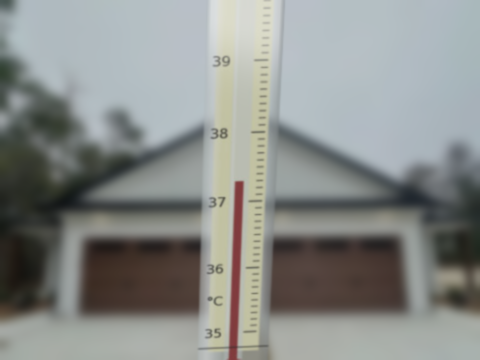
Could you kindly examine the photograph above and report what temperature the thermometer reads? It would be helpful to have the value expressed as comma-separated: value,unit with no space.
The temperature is 37.3,°C
